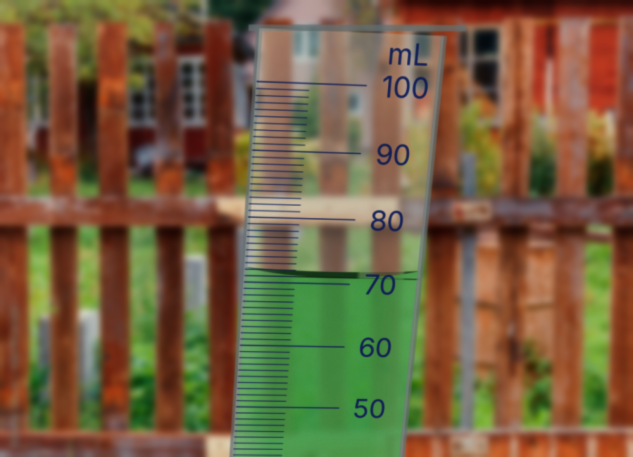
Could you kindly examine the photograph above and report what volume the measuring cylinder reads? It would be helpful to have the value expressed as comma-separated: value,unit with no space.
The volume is 71,mL
